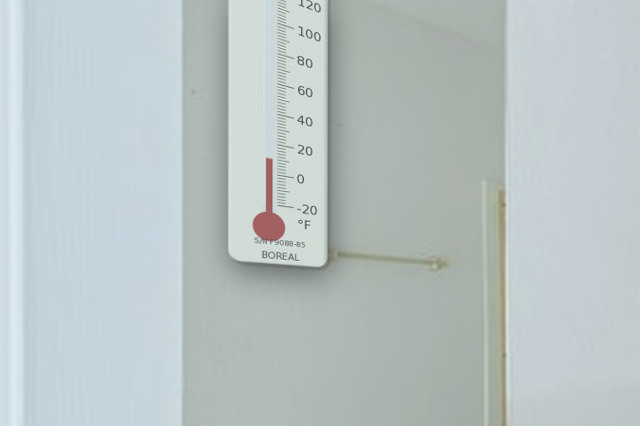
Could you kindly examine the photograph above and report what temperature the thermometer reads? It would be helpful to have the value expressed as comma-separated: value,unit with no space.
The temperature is 10,°F
